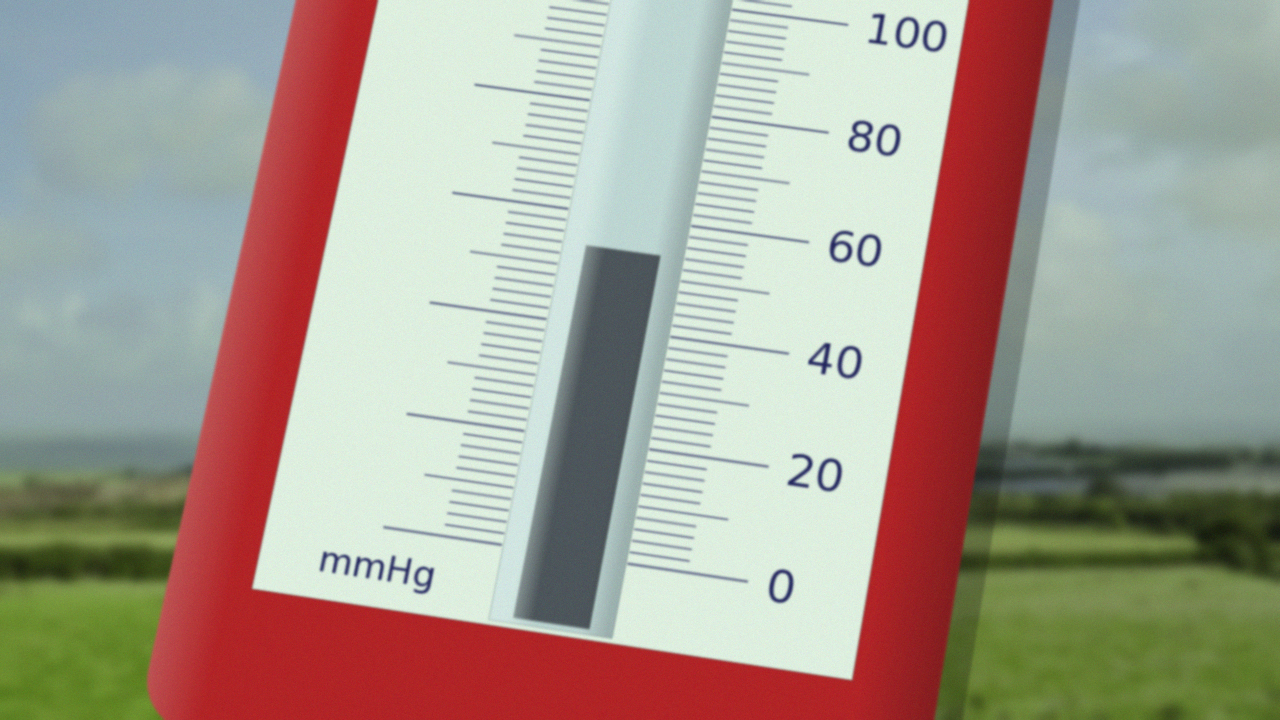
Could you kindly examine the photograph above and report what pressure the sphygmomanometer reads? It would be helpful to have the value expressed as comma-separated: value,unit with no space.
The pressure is 54,mmHg
